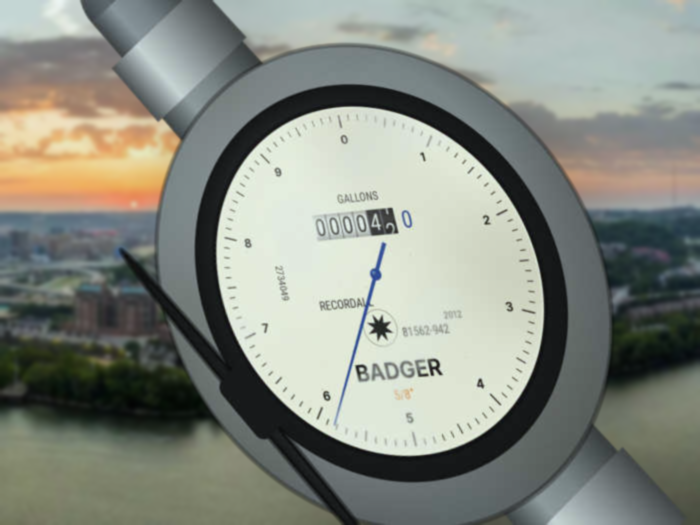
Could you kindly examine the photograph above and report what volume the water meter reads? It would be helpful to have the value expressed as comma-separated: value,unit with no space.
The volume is 415.8,gal
